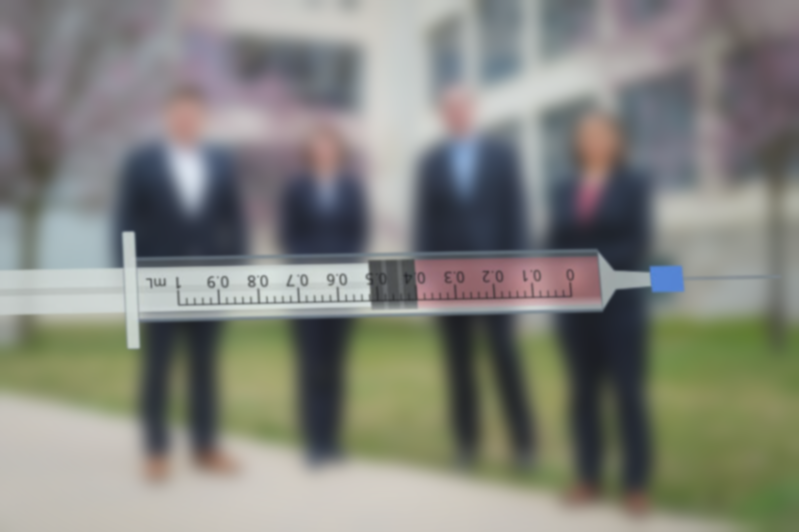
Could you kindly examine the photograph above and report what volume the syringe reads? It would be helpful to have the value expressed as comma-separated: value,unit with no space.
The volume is 0.4,mL
